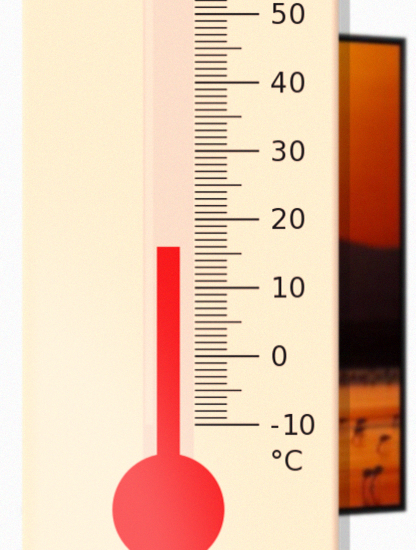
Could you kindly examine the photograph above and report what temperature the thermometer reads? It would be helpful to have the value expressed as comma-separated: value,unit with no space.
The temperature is 16,°C
